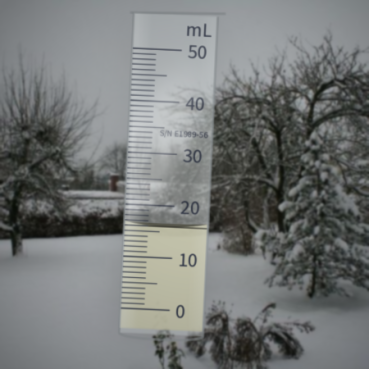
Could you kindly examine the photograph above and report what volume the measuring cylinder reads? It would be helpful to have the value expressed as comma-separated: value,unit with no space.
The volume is 16,mL
